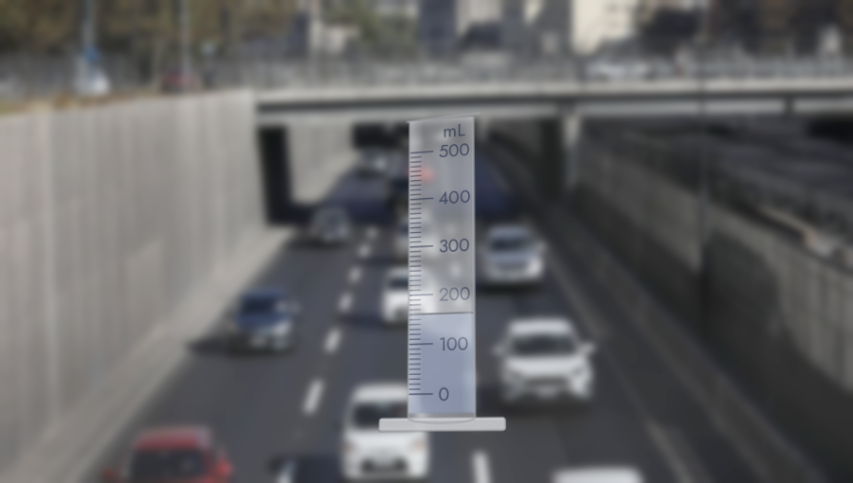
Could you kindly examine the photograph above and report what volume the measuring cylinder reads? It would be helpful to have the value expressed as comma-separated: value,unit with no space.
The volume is 160,mL
